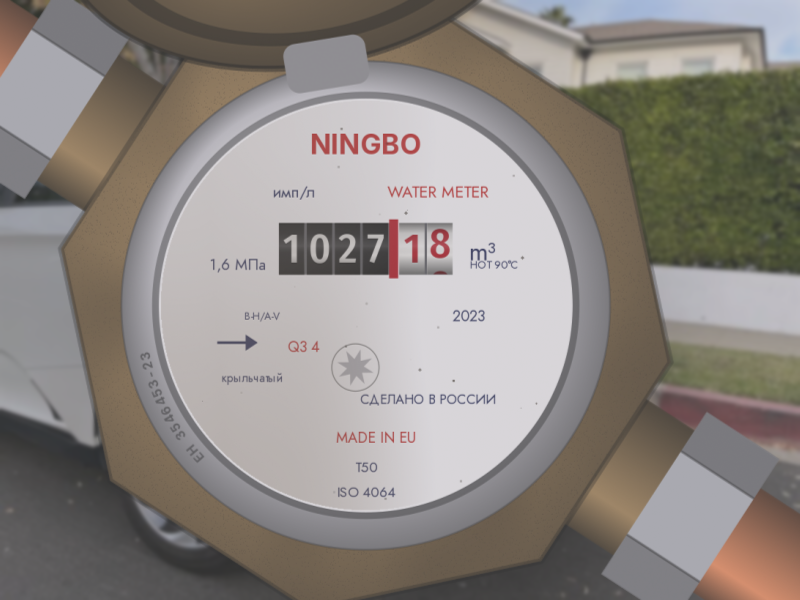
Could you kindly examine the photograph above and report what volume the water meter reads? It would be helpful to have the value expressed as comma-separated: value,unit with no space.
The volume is 1027.18,m³
